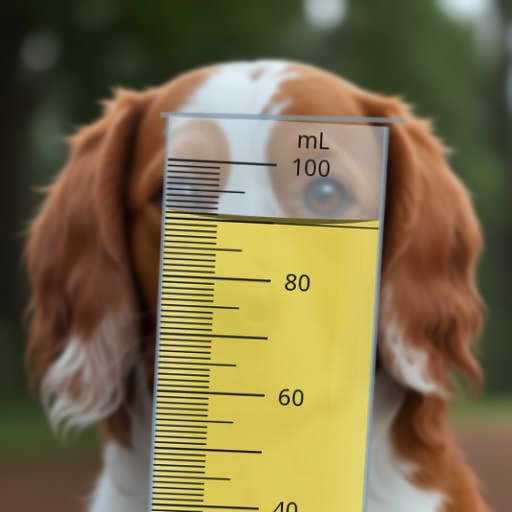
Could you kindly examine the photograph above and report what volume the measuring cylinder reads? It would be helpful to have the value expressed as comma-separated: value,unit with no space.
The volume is 90,mL
